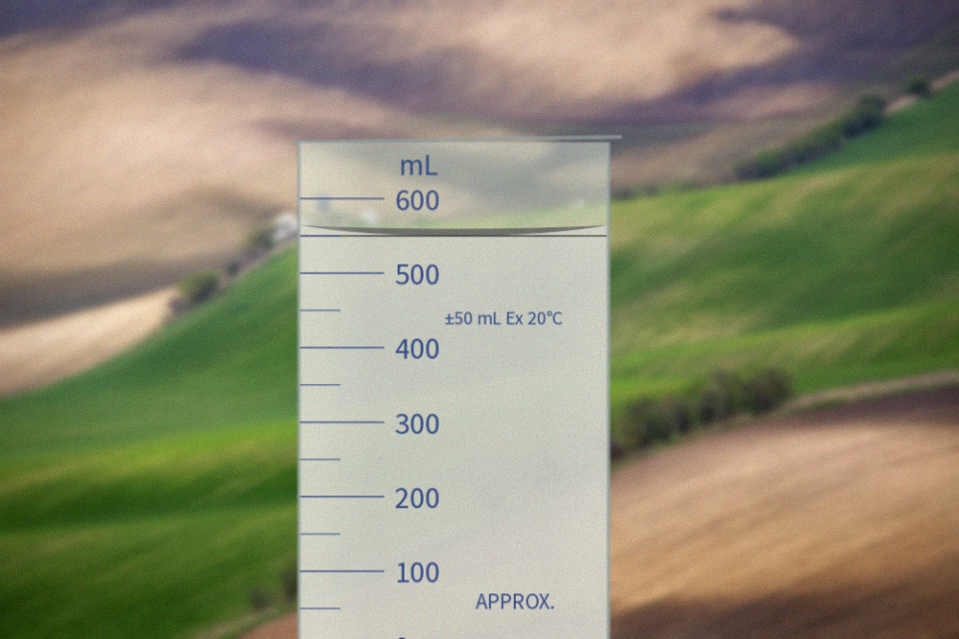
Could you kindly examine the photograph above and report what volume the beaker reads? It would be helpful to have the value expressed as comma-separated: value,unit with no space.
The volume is 550,mL
